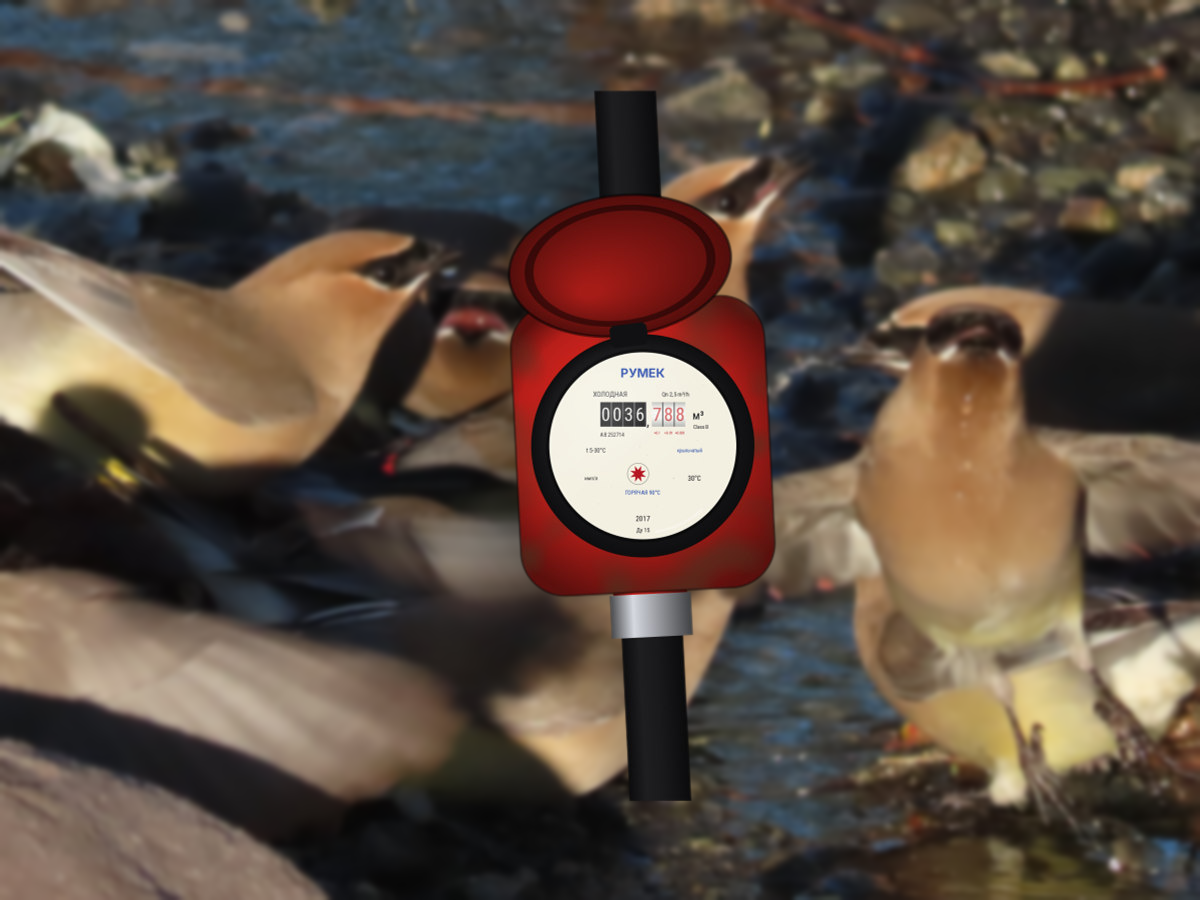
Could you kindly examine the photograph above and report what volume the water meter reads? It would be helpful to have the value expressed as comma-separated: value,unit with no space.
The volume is 36.788,m³
